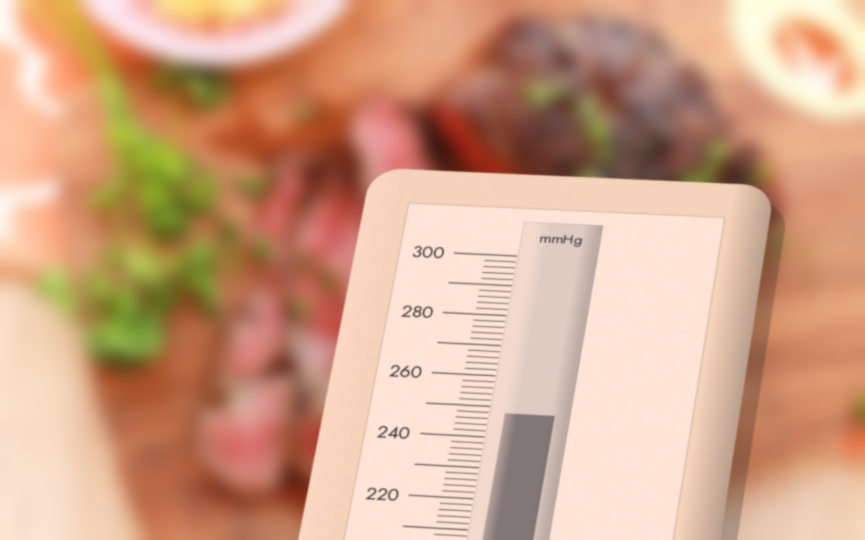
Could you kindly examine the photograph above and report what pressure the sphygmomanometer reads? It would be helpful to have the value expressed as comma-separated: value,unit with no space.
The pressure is 248,mmHg
